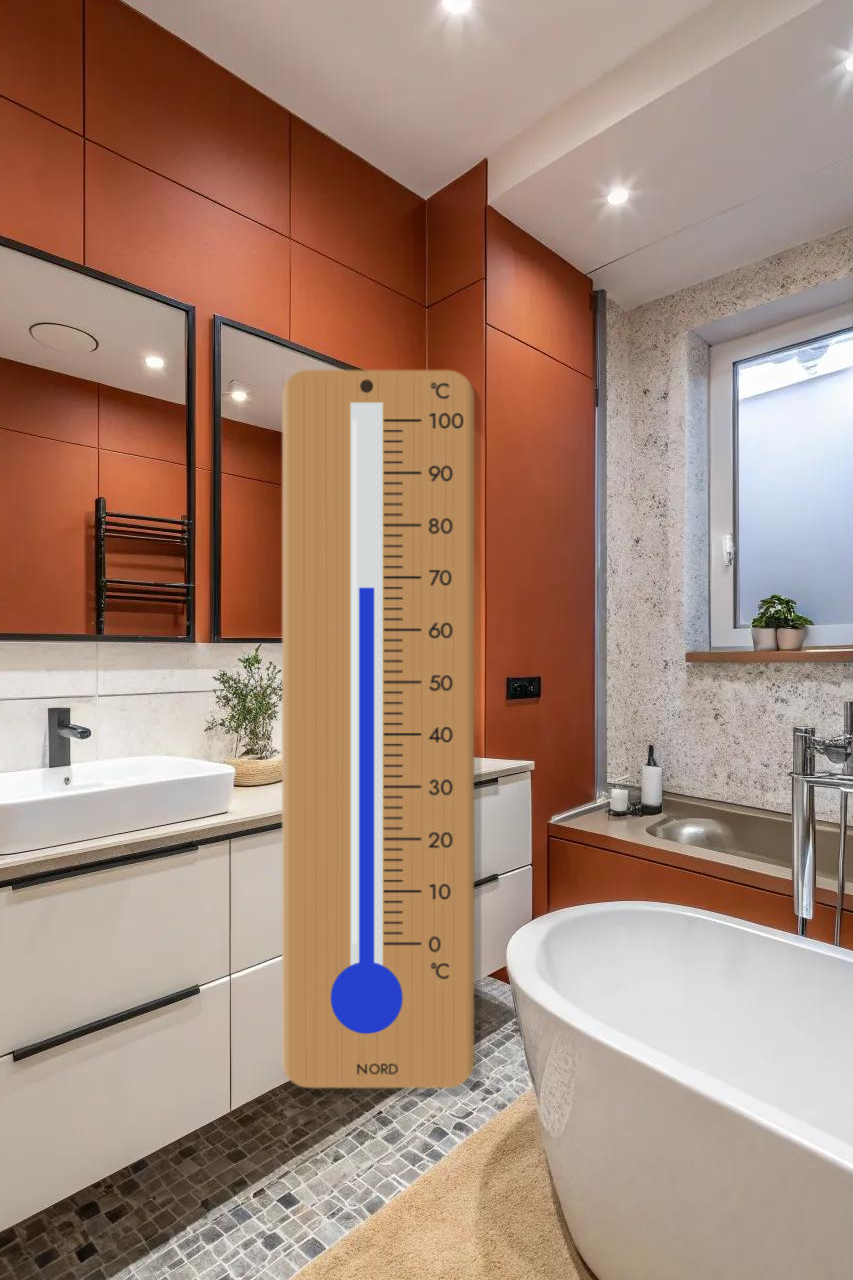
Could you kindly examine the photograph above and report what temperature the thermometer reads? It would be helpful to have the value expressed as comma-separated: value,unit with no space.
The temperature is 68,°C
